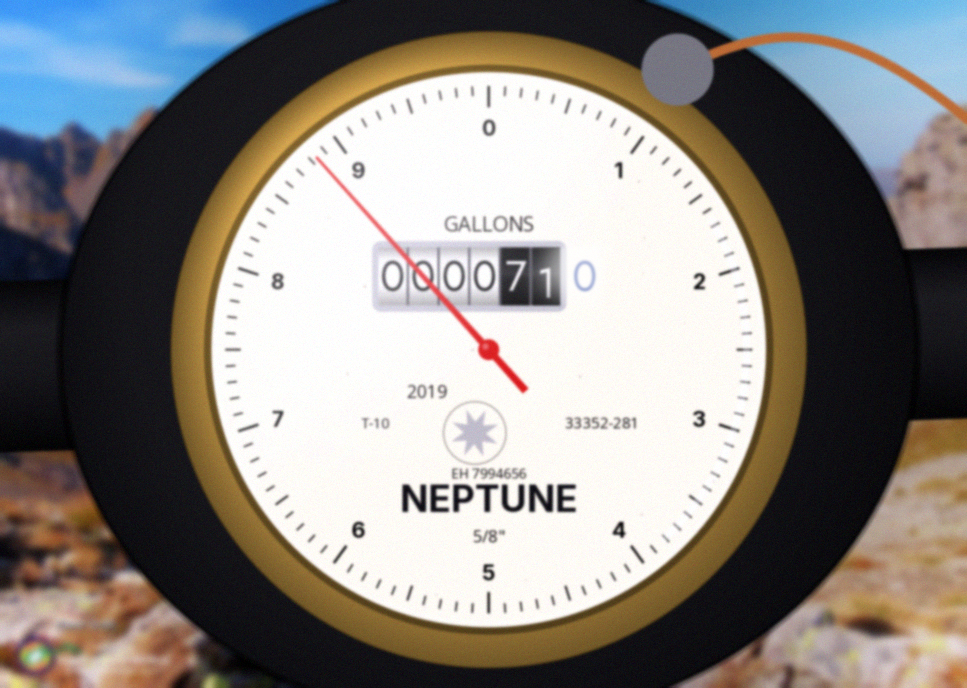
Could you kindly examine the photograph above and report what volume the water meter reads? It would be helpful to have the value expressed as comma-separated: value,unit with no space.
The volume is 708.8,gal
